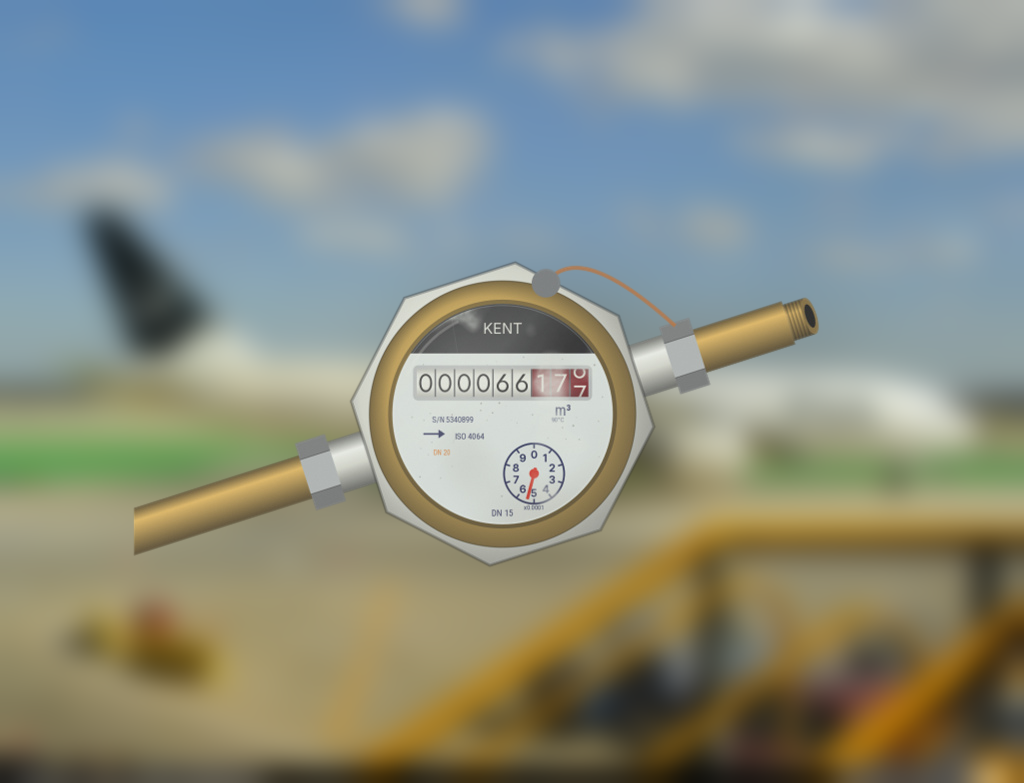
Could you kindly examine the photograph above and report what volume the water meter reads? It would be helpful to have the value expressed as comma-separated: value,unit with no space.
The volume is 66.1765,m³
